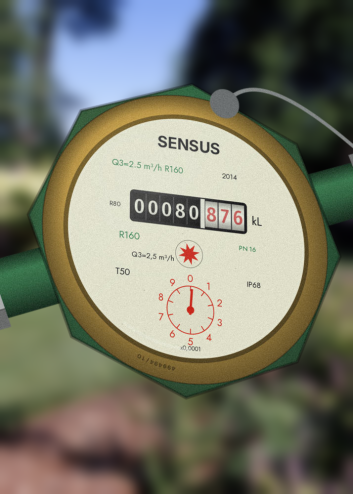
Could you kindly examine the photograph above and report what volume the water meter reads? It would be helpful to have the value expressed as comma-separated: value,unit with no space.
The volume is 80.8760,kL
